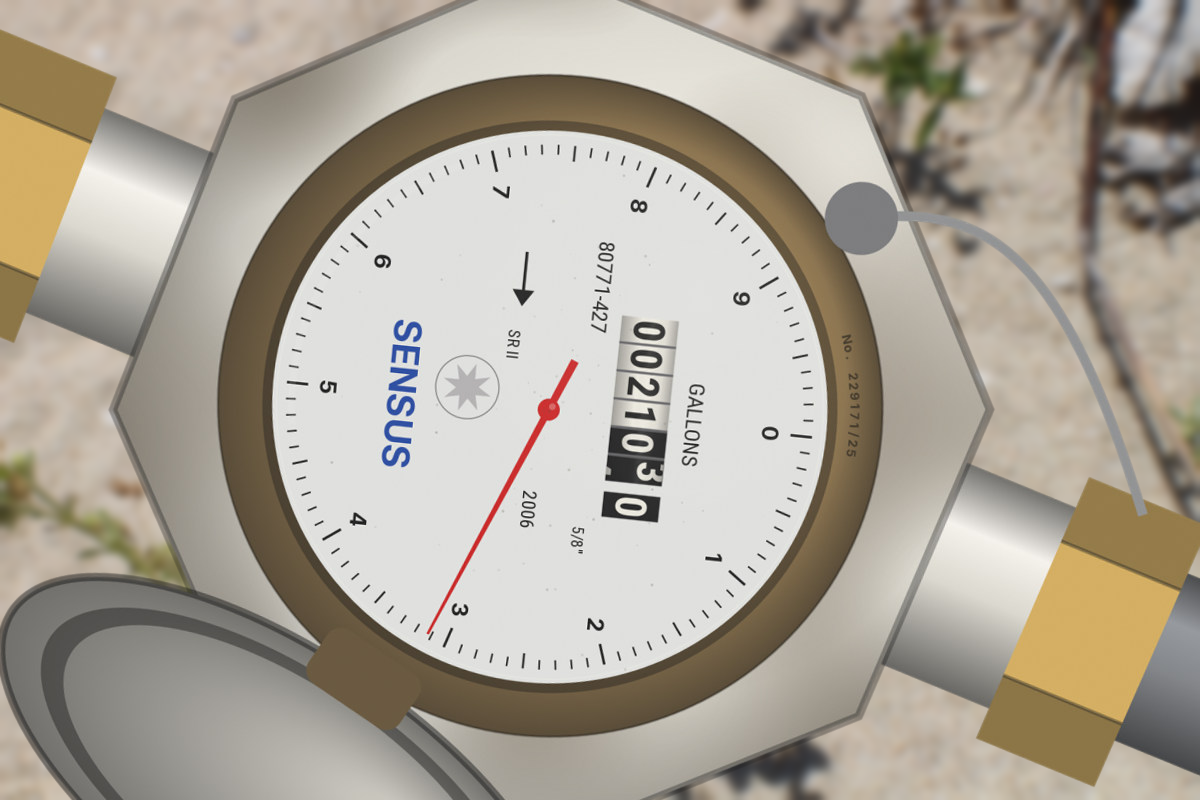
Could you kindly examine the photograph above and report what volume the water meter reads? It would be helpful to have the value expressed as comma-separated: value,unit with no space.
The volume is 21033.1,gal
